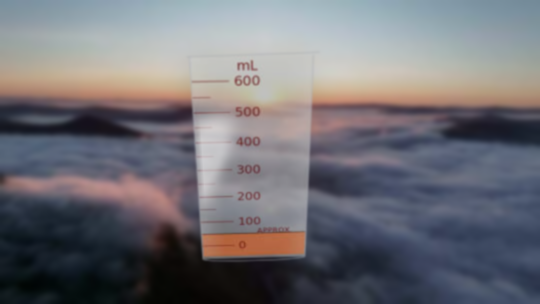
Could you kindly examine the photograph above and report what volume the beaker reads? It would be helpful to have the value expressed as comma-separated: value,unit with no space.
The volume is 50,mL
